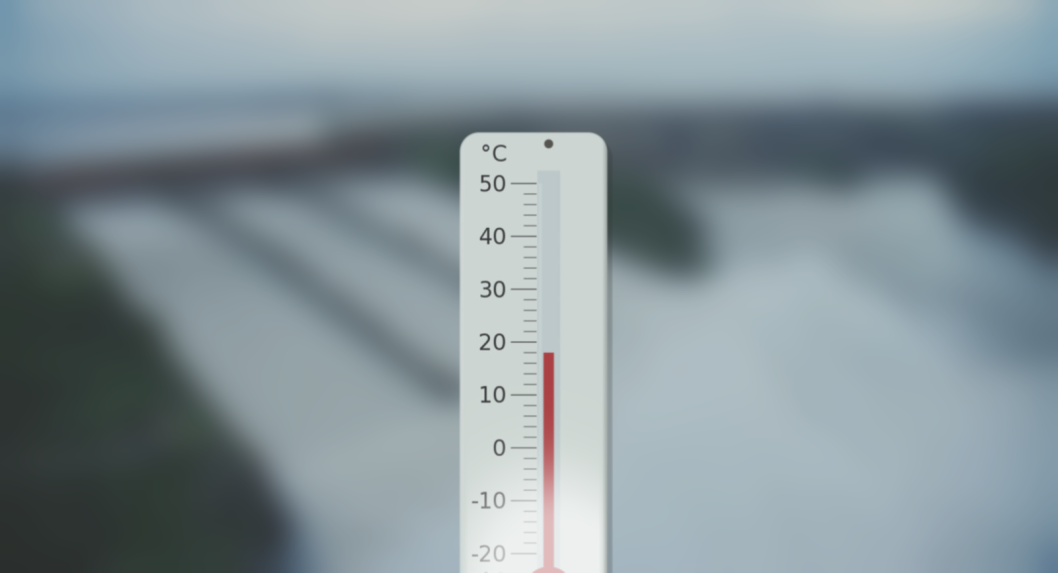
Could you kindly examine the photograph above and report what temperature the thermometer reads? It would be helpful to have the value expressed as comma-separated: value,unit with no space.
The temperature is 18,°C
